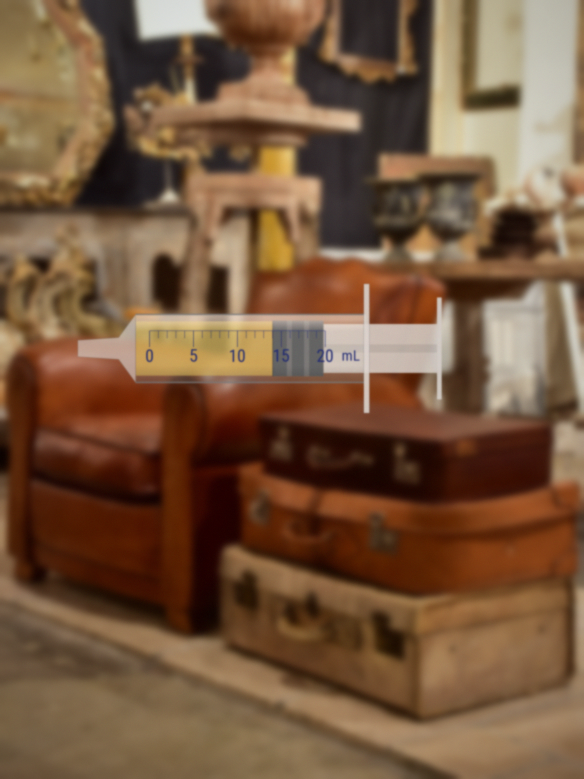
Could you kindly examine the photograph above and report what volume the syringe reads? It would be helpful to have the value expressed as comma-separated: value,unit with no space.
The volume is 14,mL
